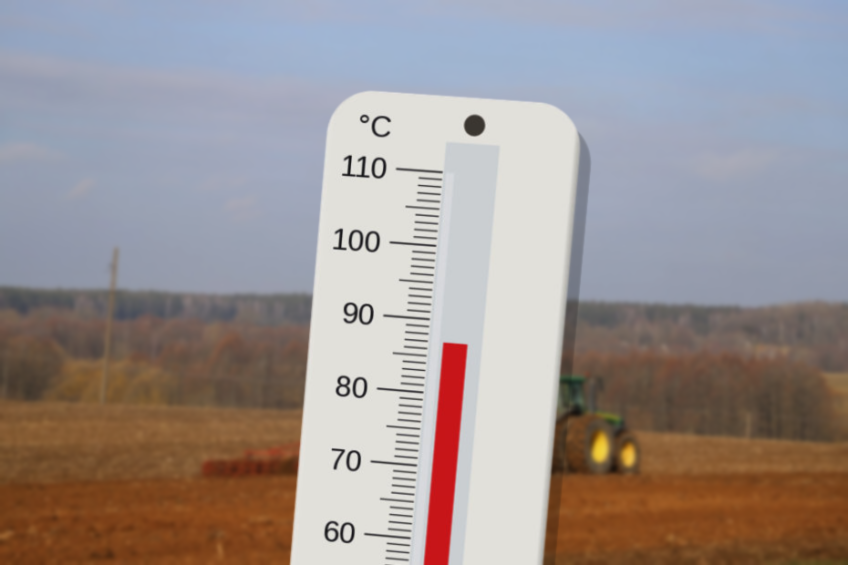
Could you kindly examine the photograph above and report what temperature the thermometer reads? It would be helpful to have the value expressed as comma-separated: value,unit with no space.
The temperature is 87,°C
